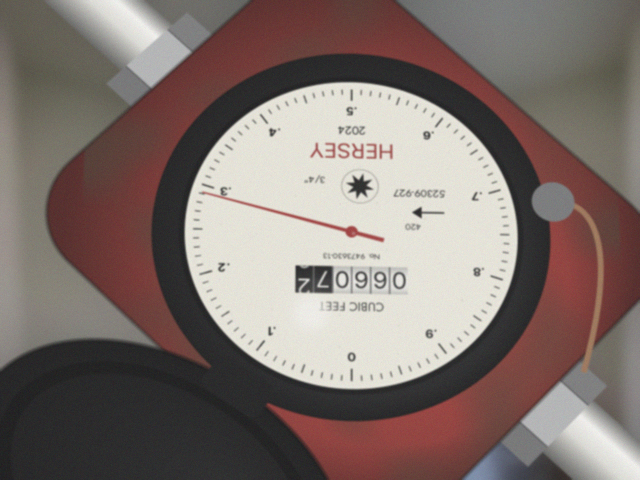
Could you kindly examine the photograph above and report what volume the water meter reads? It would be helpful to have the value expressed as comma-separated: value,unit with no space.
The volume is 66072.29,ft³
